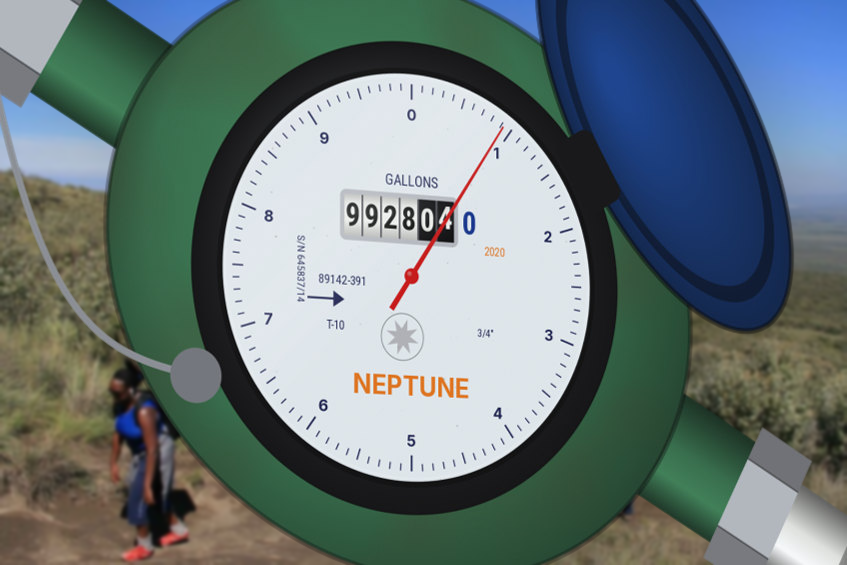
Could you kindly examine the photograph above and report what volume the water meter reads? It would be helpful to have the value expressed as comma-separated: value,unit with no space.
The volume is 9928040.9,gal
